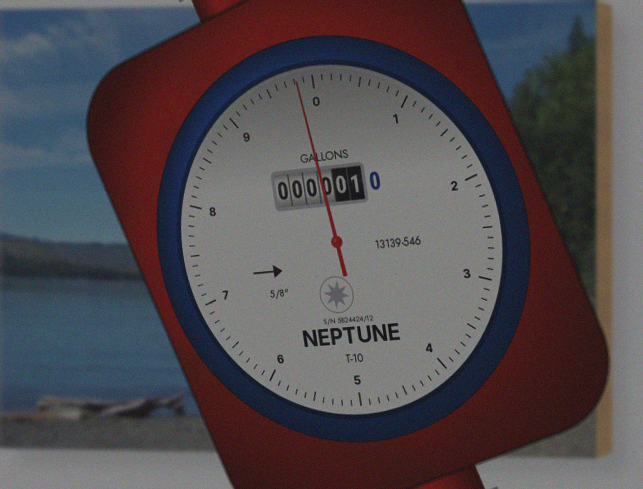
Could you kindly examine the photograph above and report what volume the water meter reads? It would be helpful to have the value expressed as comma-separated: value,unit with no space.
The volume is 9.8,gal
